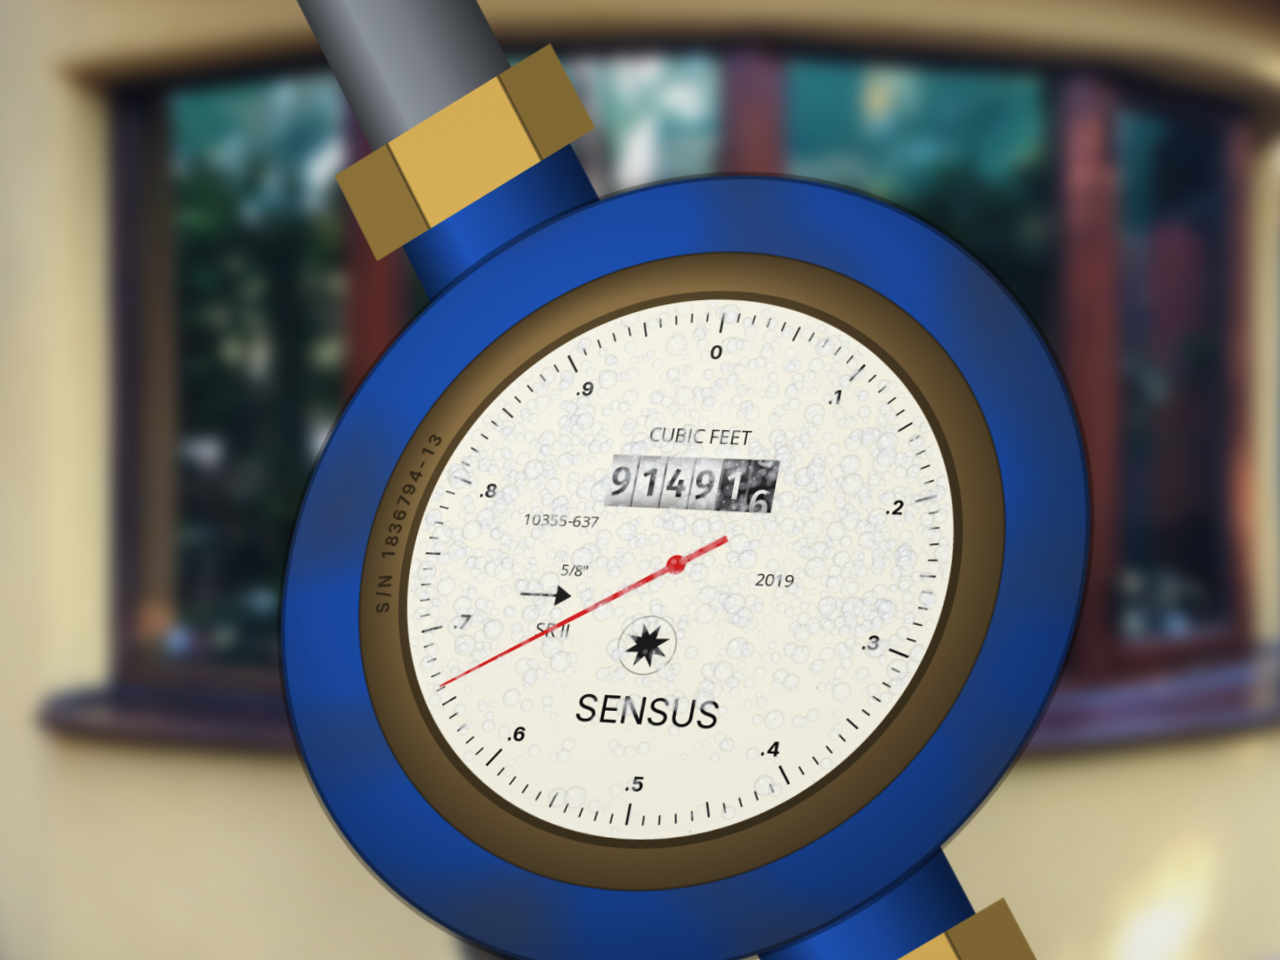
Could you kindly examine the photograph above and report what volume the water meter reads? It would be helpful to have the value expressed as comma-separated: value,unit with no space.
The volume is 914915.66,ft³
